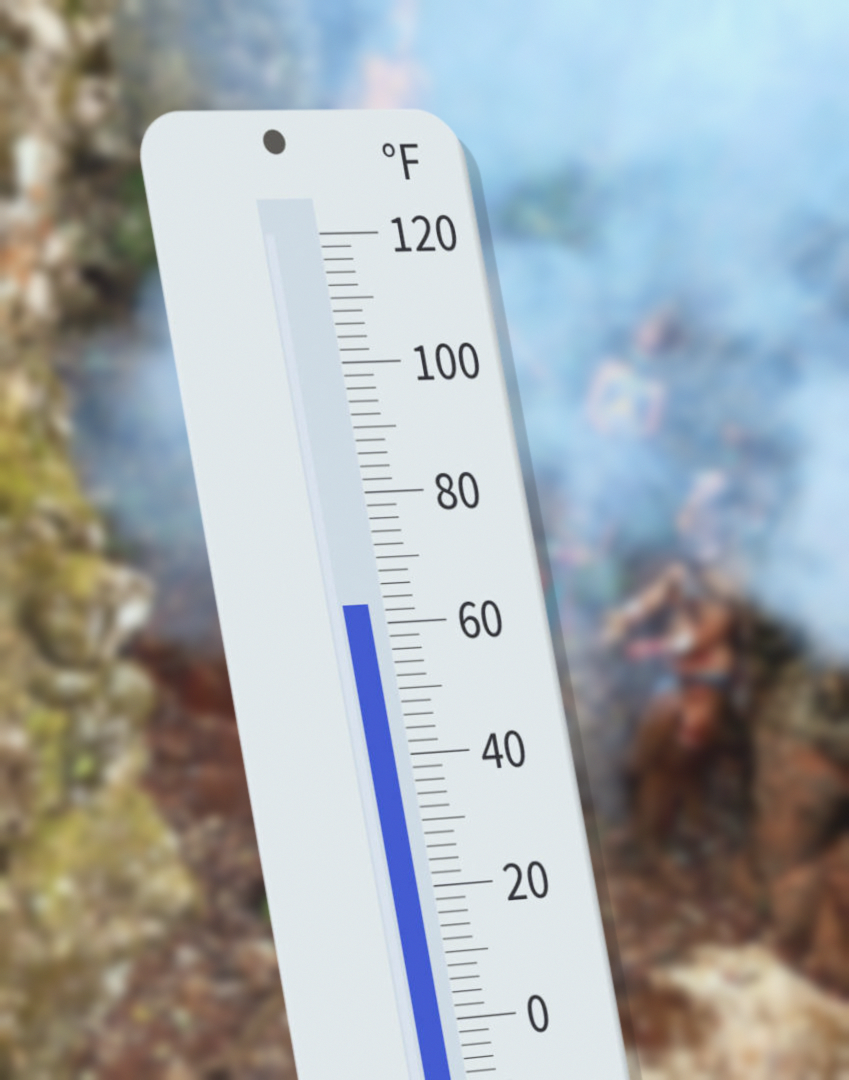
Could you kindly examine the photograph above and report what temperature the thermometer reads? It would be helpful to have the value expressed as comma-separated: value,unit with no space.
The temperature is 63,°F
